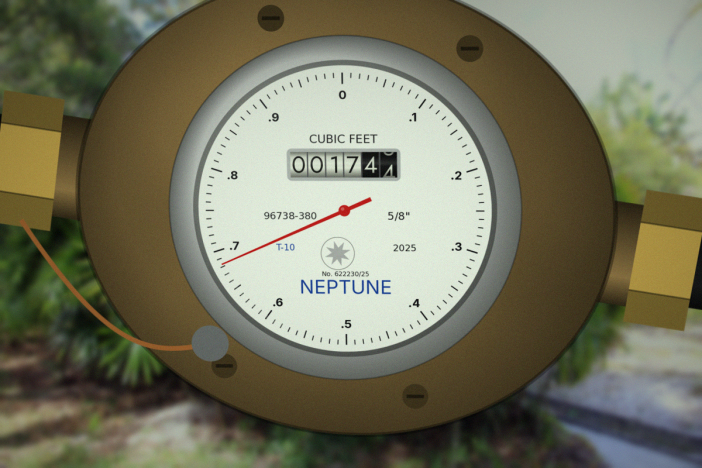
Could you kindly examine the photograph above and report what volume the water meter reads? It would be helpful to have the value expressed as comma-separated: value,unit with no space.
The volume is 1743.68,ft³
